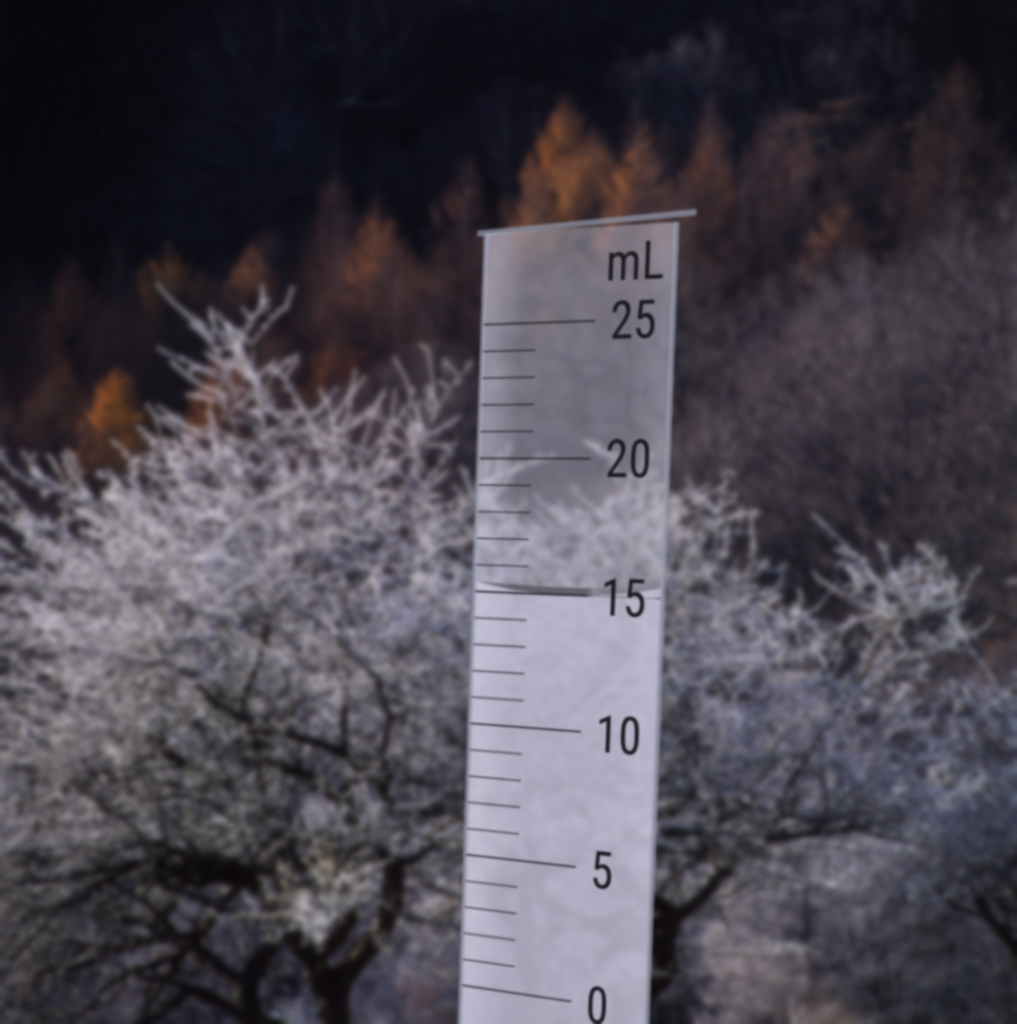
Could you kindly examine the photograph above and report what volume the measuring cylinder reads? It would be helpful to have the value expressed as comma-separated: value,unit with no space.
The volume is 15,mL
